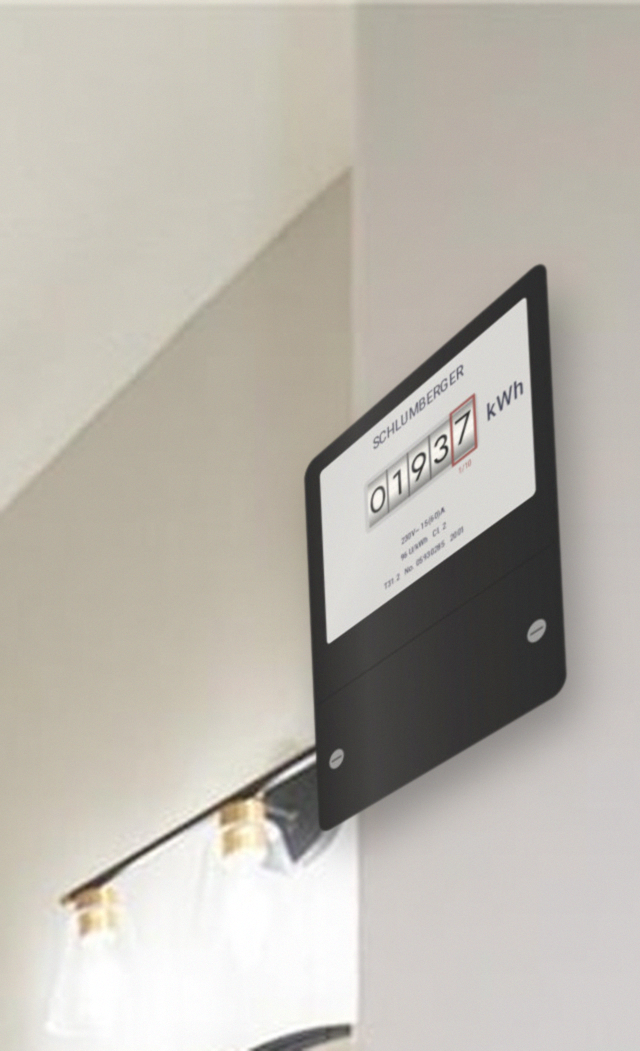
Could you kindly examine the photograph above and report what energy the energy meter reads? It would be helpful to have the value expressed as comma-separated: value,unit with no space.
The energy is 193.7,kWh
